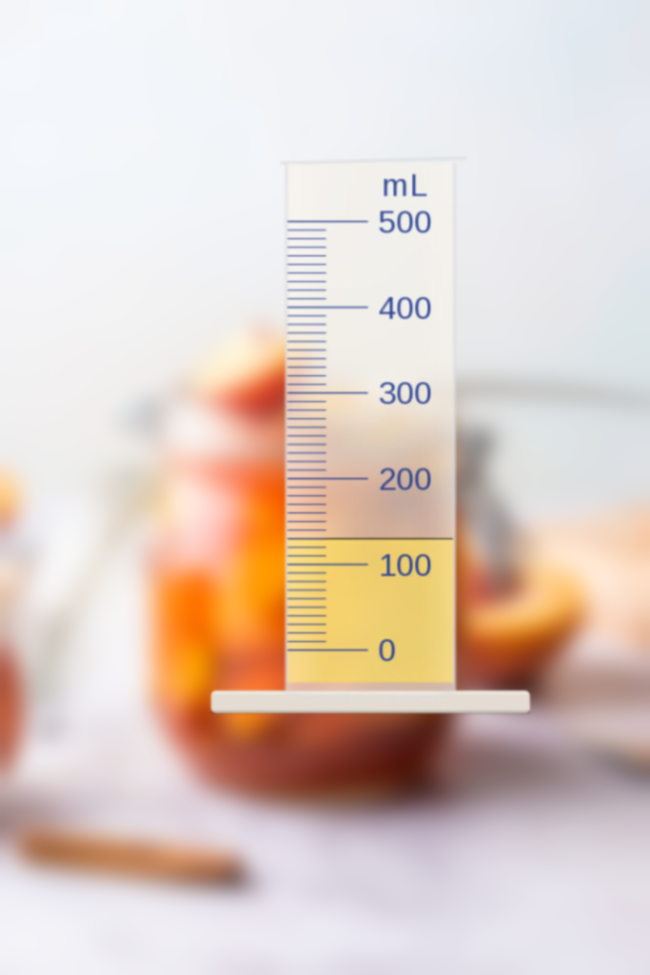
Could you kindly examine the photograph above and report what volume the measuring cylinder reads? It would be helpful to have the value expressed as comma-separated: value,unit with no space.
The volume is 130,mL
